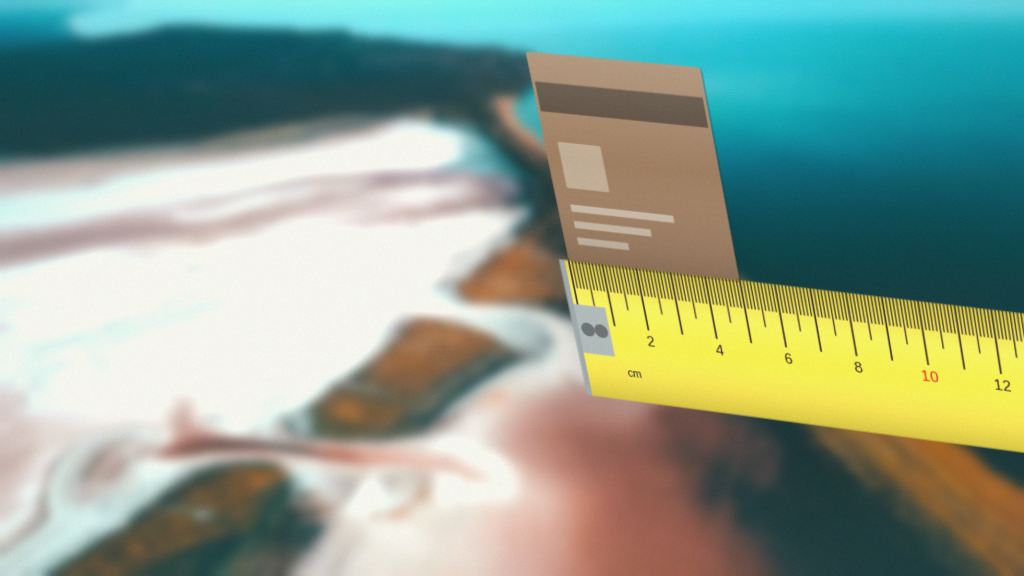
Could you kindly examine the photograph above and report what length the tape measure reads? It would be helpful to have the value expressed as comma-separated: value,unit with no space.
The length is 5,cm
